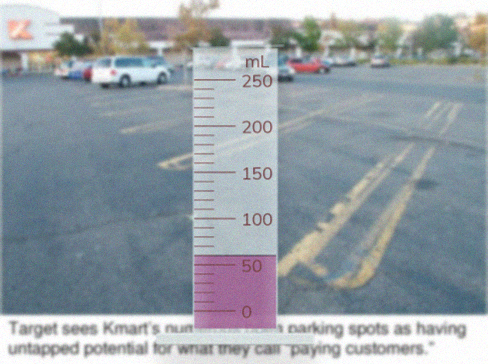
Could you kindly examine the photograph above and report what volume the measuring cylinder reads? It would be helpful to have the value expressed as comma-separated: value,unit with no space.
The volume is 60,mL
